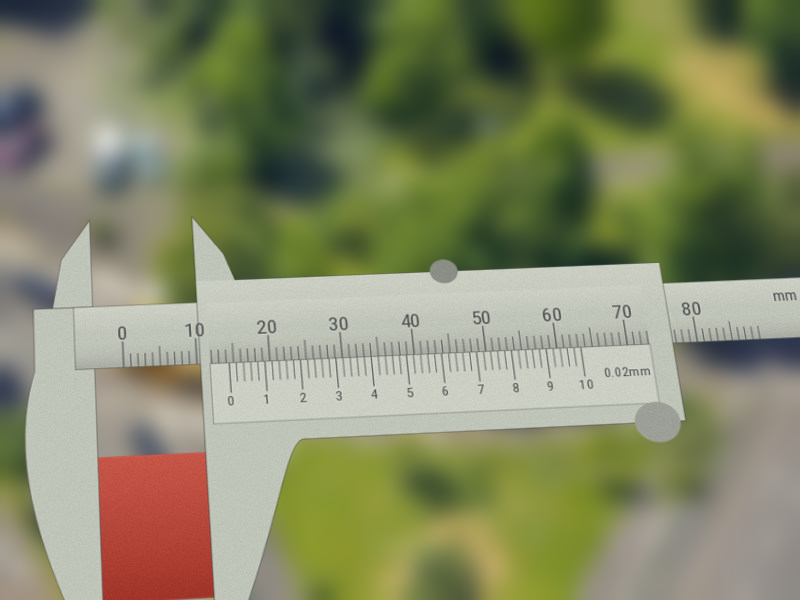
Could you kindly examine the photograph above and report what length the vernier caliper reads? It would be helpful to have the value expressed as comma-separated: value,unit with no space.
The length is 14.4,mm
